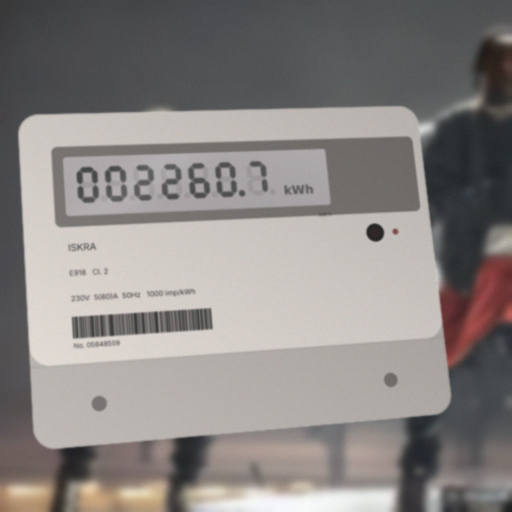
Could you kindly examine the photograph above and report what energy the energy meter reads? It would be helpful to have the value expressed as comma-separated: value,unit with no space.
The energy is 2260.7,kWh
